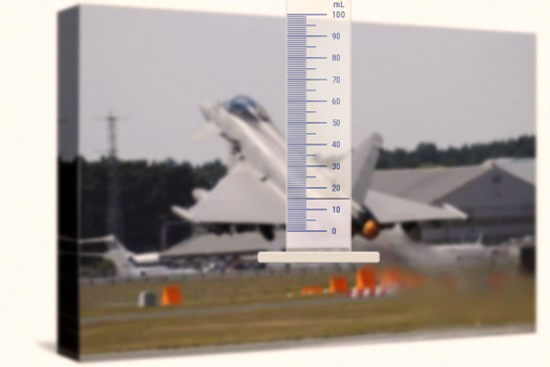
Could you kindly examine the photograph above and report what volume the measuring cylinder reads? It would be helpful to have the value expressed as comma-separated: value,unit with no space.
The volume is 15,mL
